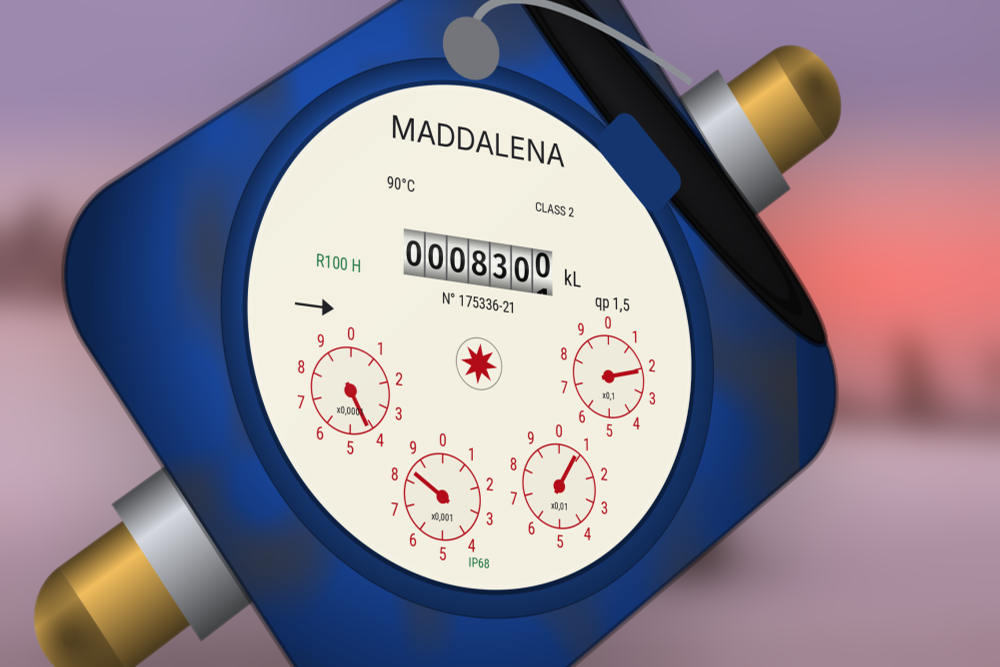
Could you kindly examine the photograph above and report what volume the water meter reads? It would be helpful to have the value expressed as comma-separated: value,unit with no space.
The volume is 8300.2084,kL
